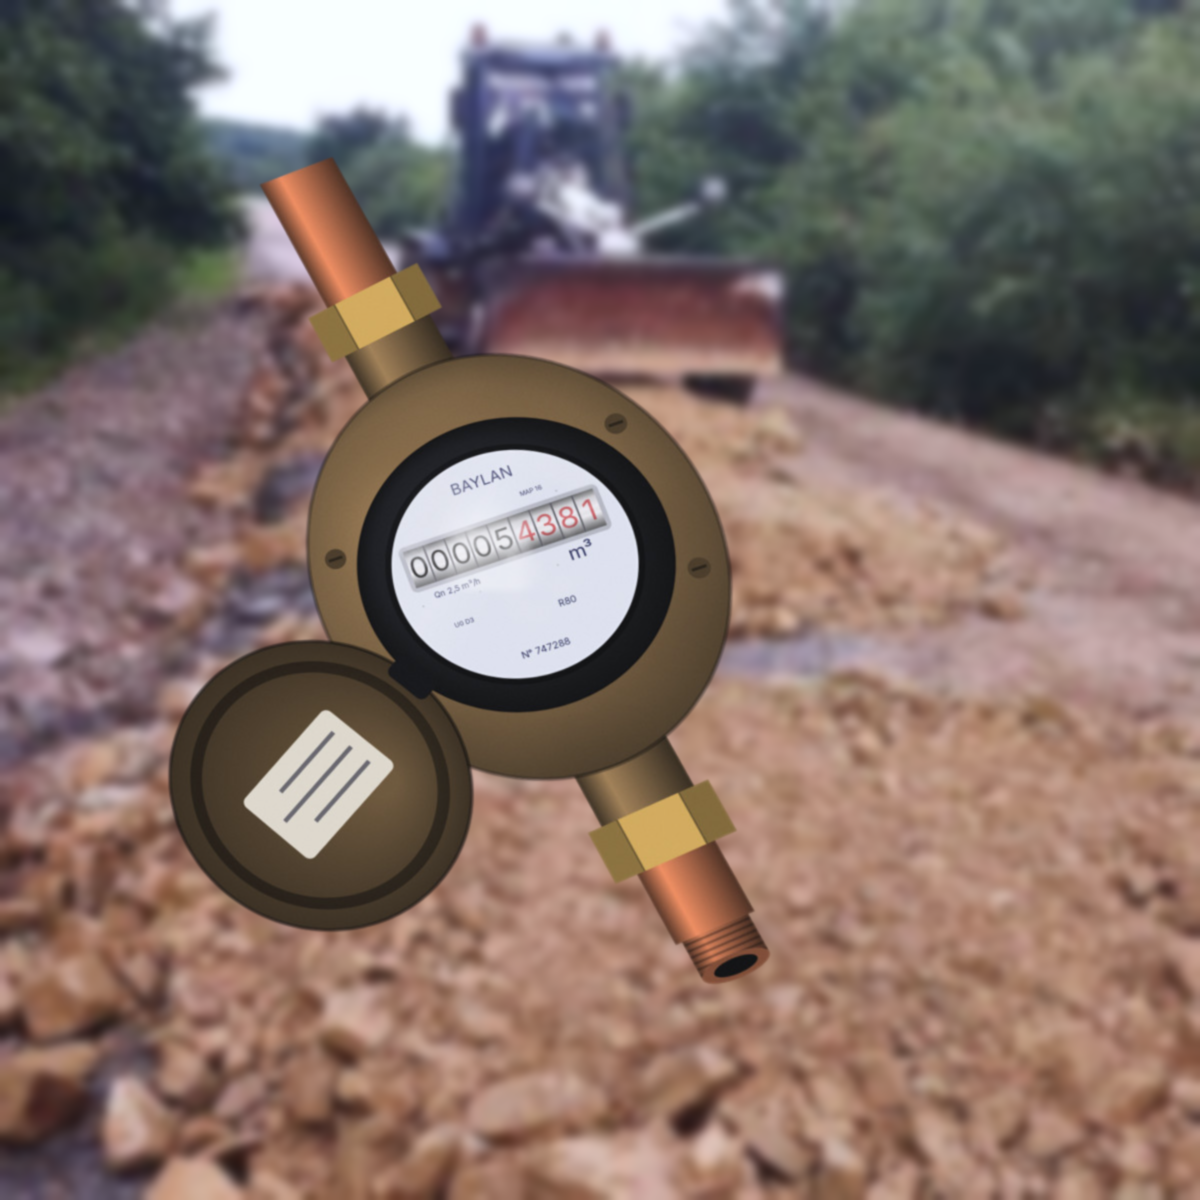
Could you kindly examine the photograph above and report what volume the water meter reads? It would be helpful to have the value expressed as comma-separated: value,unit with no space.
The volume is 5.4381,m³
